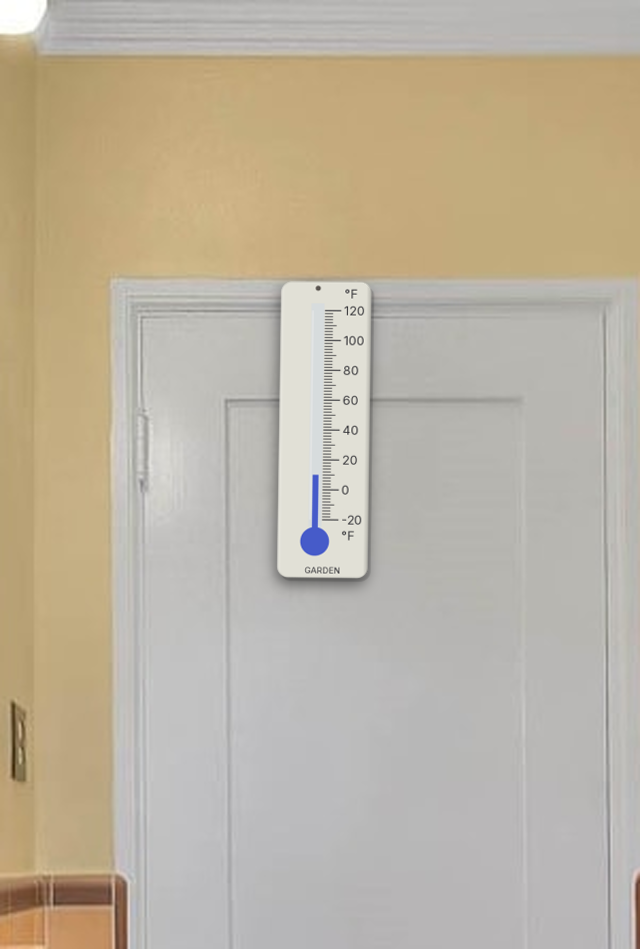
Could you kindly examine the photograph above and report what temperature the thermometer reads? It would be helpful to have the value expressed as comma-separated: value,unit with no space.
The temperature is 10,°F
